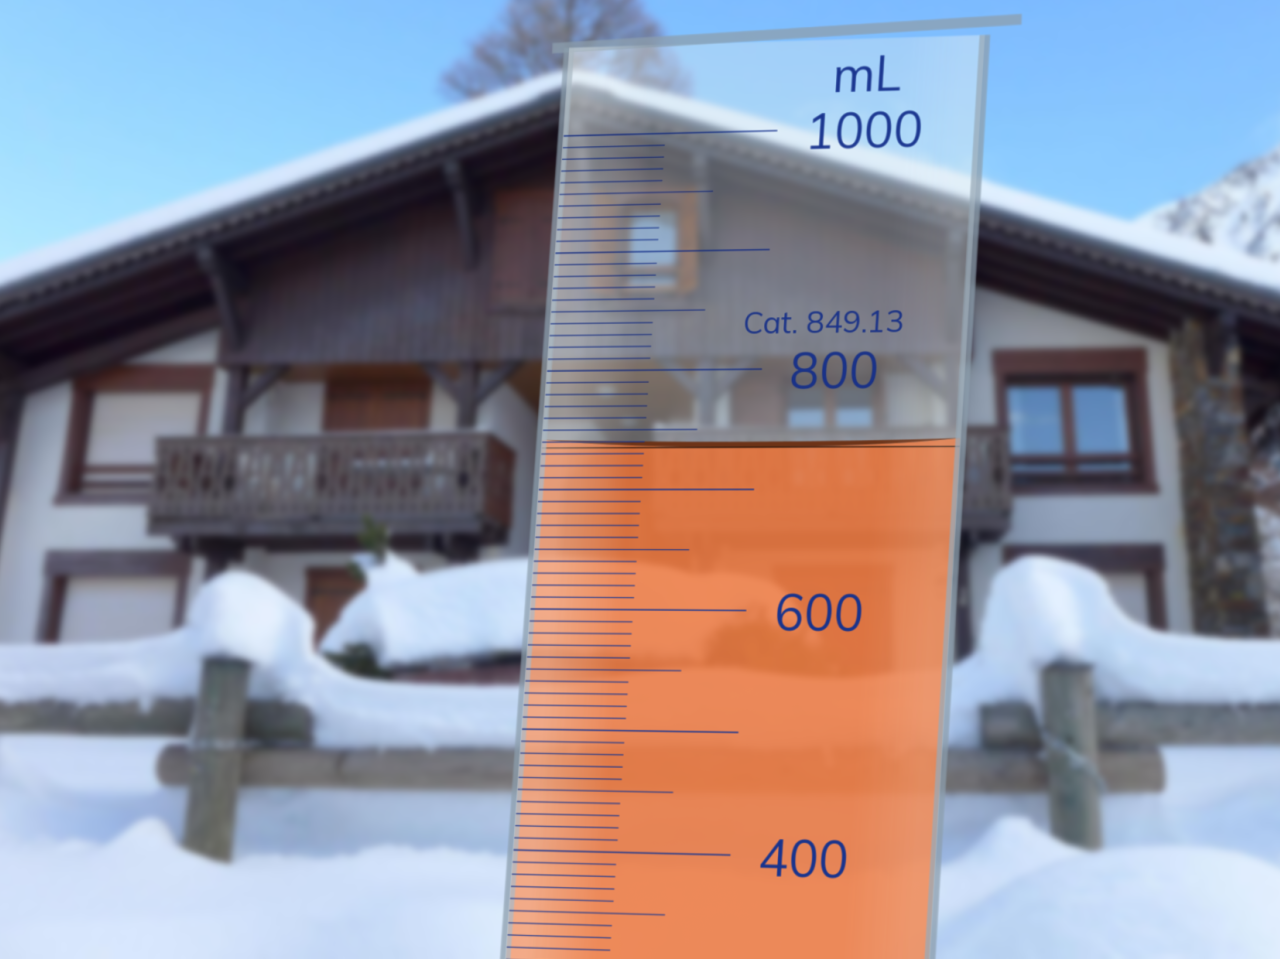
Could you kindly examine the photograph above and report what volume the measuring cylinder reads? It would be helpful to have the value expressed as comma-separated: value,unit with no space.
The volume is 735,mL
